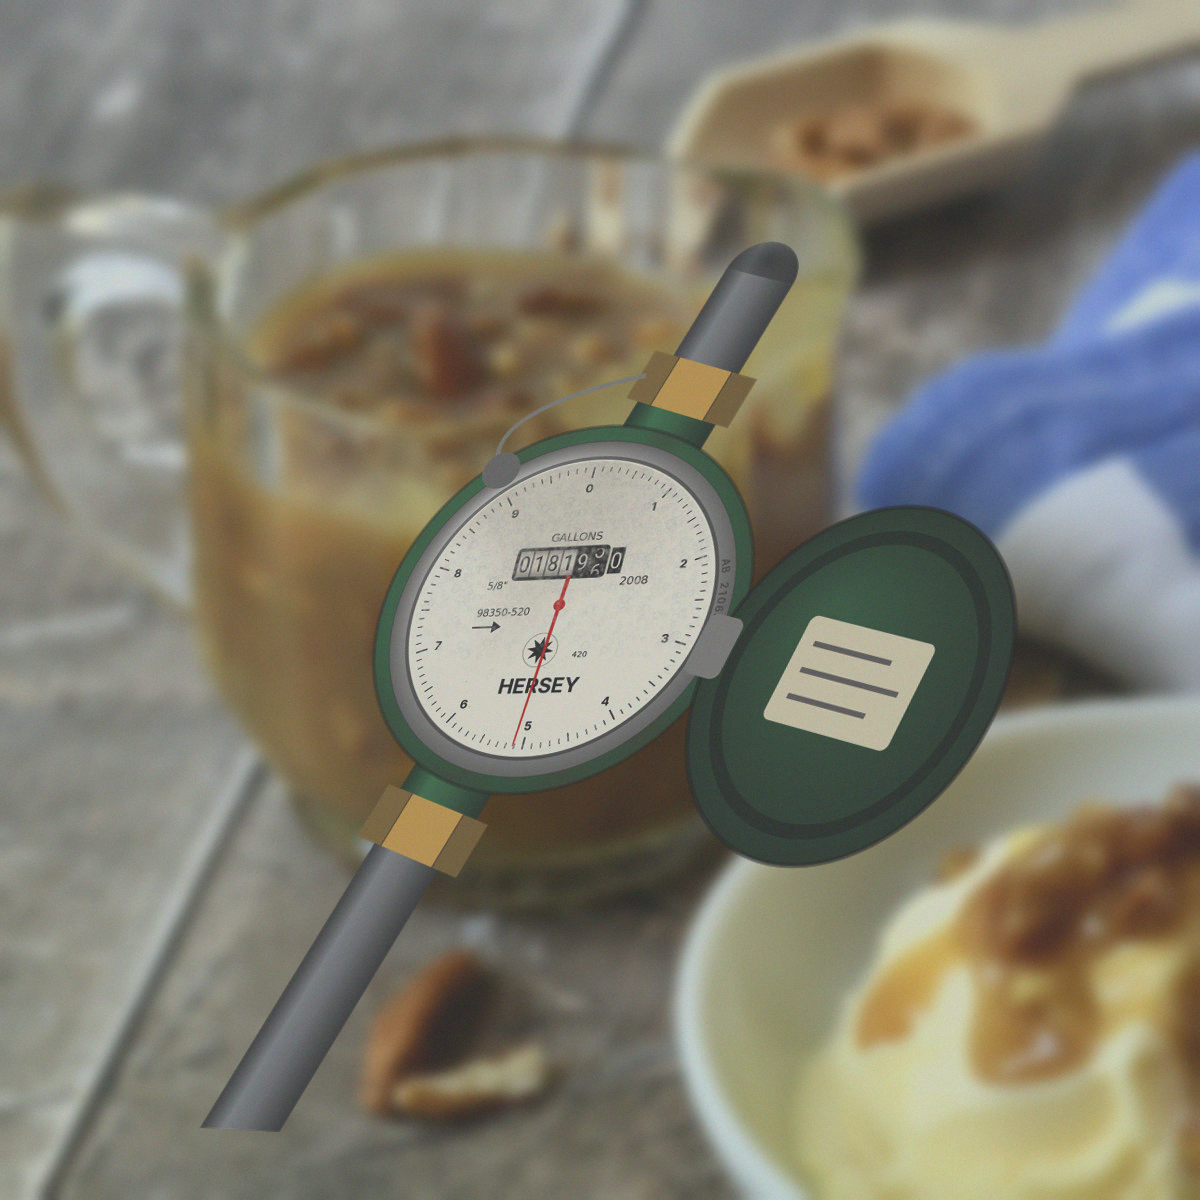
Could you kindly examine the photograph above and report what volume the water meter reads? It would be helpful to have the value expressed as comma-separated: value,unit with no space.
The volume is 181955.1,gal
